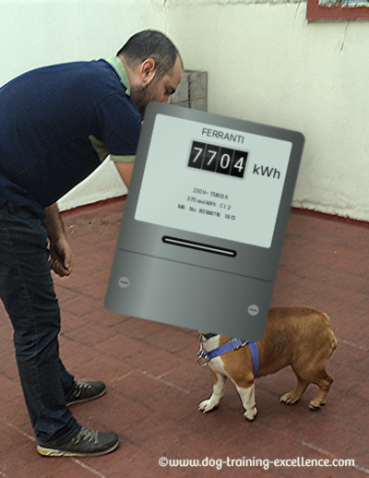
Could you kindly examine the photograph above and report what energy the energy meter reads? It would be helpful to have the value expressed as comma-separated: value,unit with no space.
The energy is 7704,kWh
